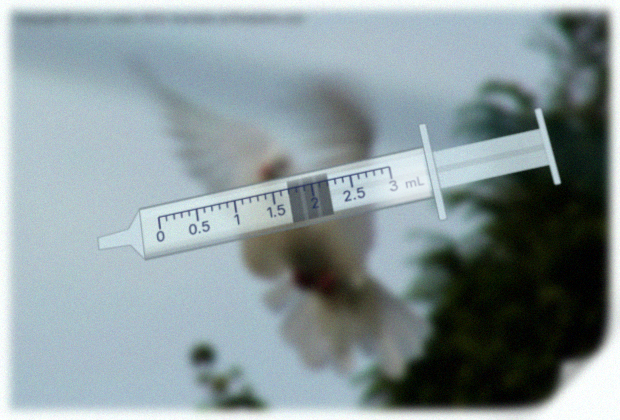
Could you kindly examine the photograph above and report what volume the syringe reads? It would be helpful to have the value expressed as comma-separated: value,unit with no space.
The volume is 1.7,mL
